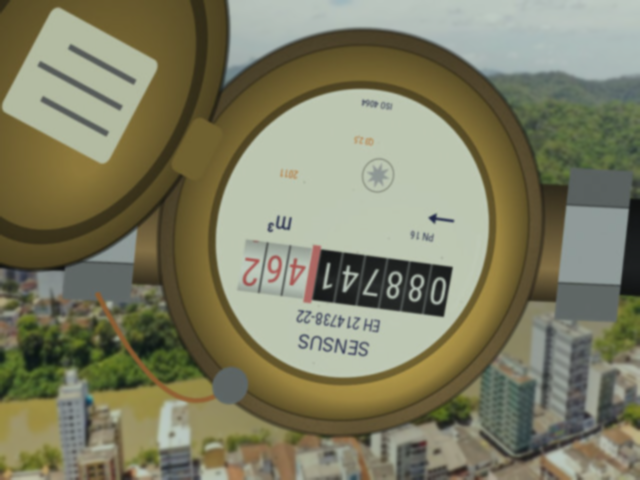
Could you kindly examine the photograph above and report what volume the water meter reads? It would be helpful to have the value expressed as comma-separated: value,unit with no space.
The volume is 88741.462,m³
